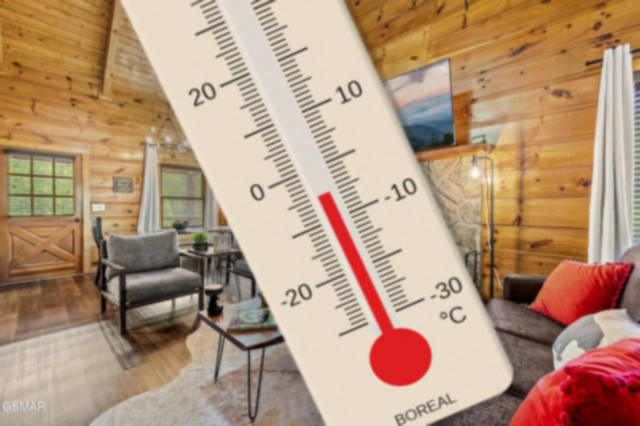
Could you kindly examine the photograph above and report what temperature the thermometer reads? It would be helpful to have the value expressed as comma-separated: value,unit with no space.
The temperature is -5,°C
